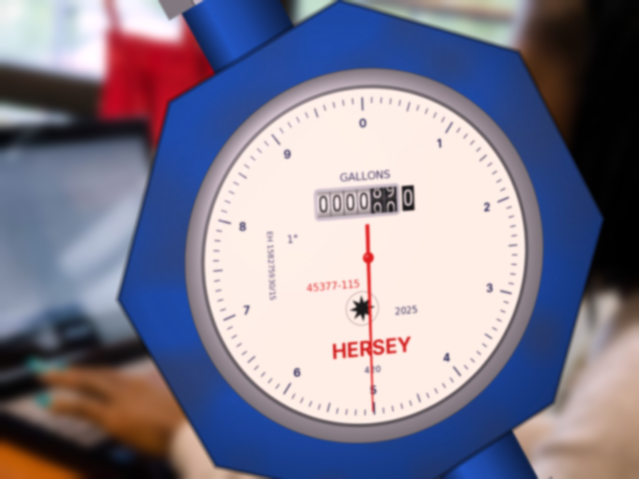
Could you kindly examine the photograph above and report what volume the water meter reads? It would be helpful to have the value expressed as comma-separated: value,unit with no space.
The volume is 895.0,gal
